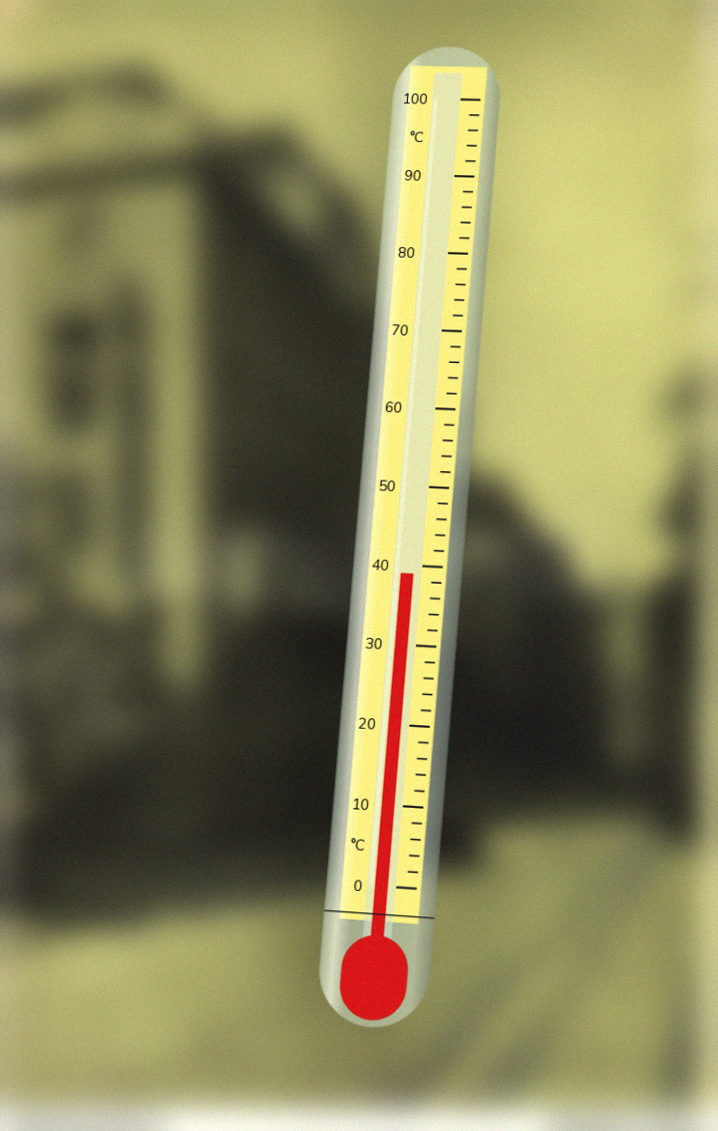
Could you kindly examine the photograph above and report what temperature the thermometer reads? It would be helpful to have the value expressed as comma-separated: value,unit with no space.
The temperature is 39,°C
